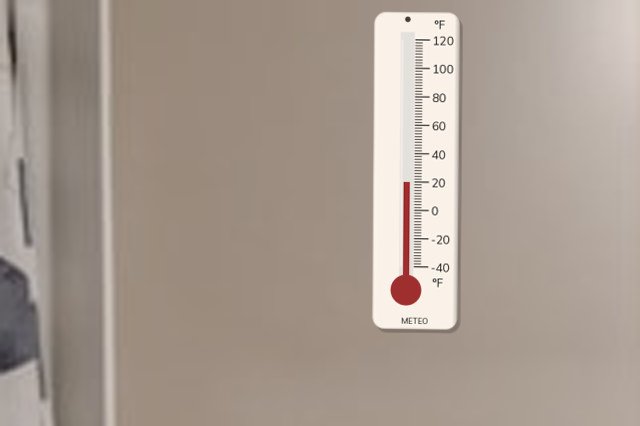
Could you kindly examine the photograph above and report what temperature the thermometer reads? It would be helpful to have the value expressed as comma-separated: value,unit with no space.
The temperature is 20,°F
